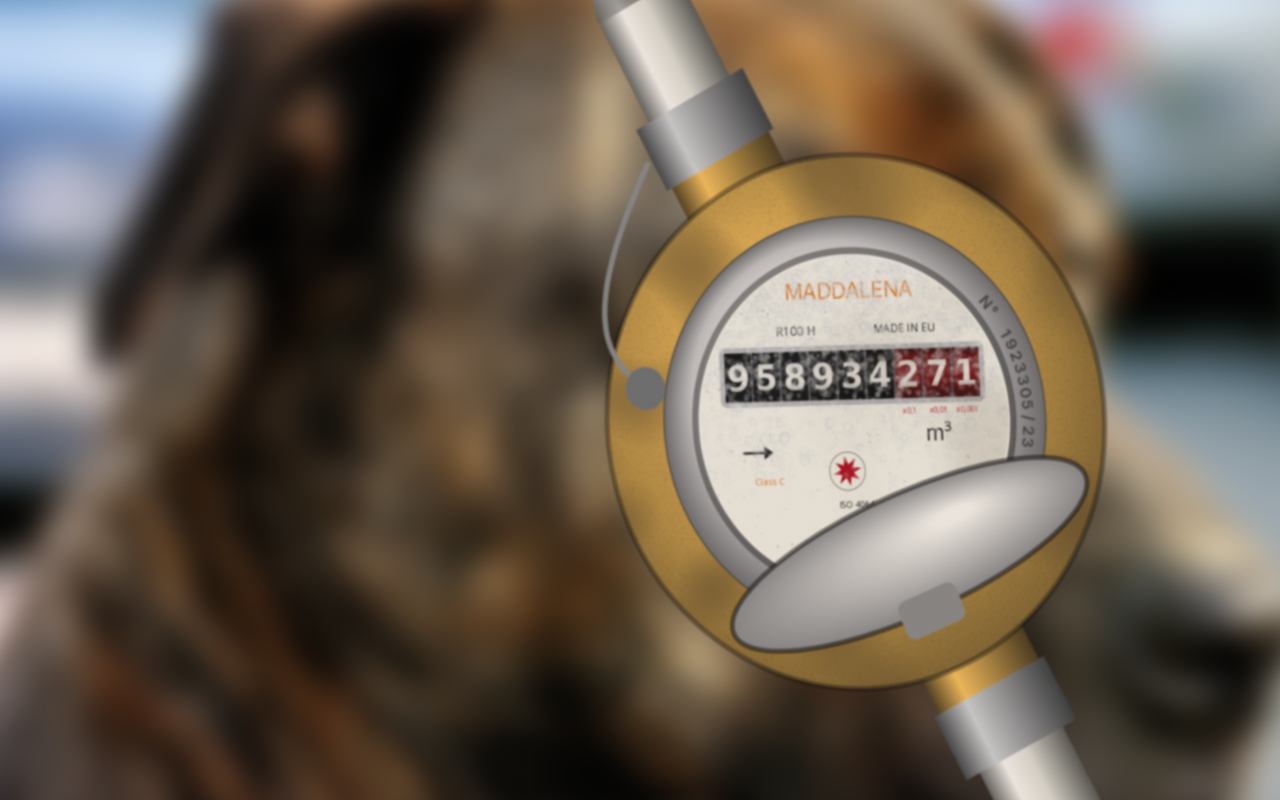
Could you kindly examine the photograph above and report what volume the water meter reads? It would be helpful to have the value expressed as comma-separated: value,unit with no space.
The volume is 958934.271,m³
